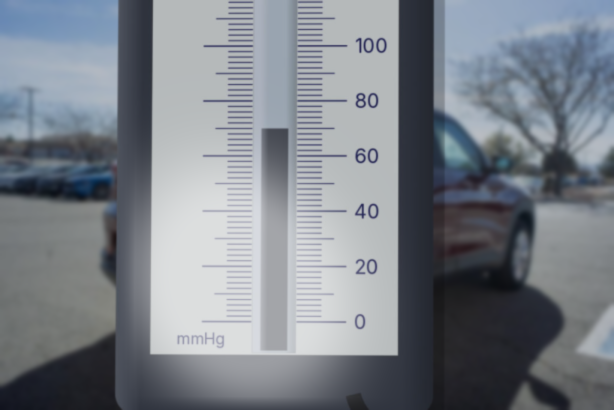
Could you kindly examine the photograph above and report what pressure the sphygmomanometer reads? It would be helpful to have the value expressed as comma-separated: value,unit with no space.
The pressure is 70,mmHg
